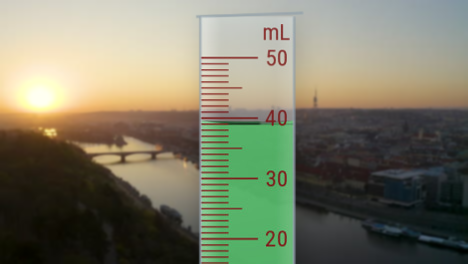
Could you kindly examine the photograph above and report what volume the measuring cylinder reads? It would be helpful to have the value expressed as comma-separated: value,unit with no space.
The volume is 39,mL
